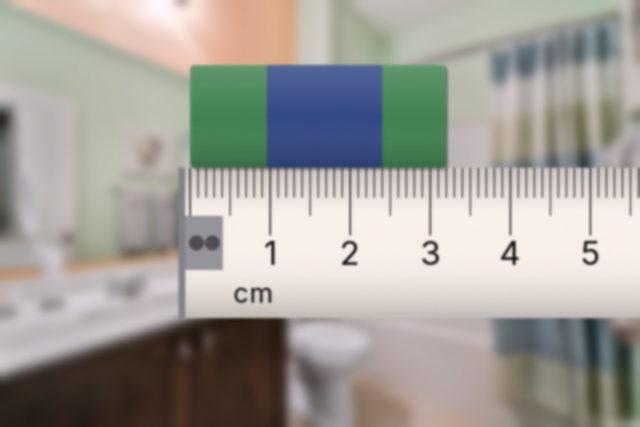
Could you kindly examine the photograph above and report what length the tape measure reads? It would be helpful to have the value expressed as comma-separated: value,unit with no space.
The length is 3.2,cm
